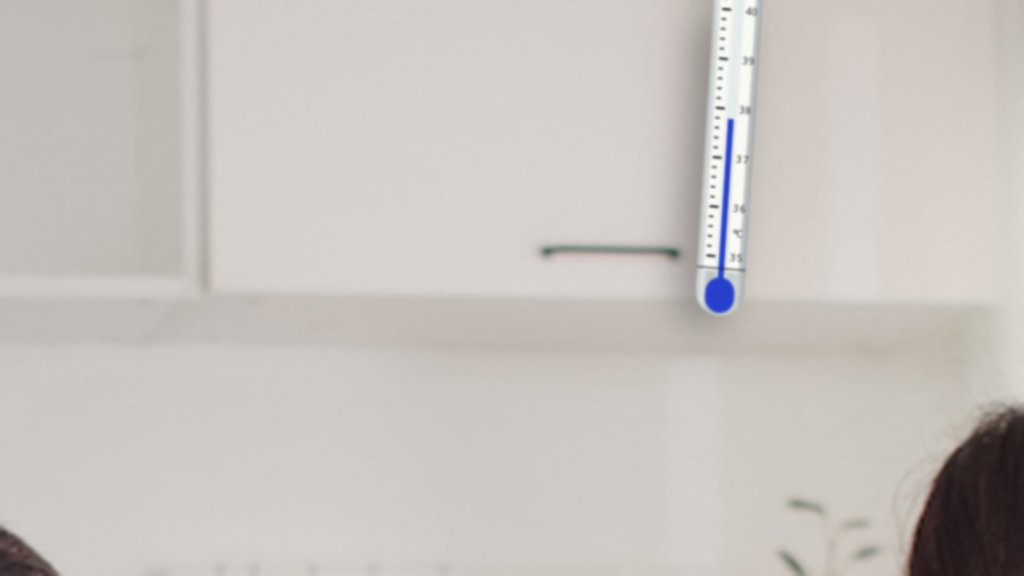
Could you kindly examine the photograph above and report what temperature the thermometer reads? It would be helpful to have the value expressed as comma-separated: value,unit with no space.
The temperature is 37.8,°C
